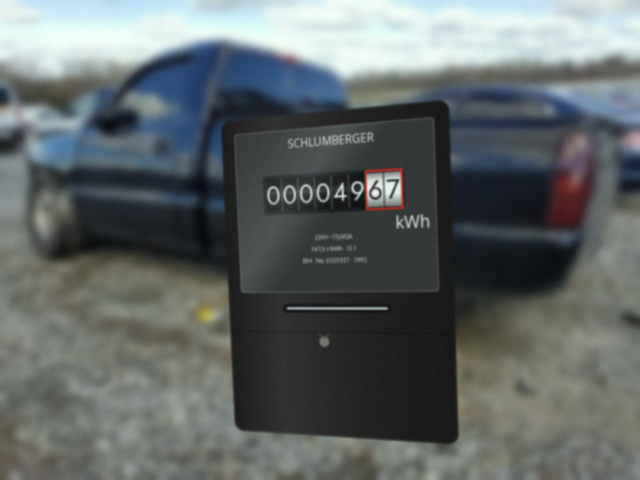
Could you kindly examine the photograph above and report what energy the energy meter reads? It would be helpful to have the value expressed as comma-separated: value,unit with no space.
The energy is 49.67,kWh
